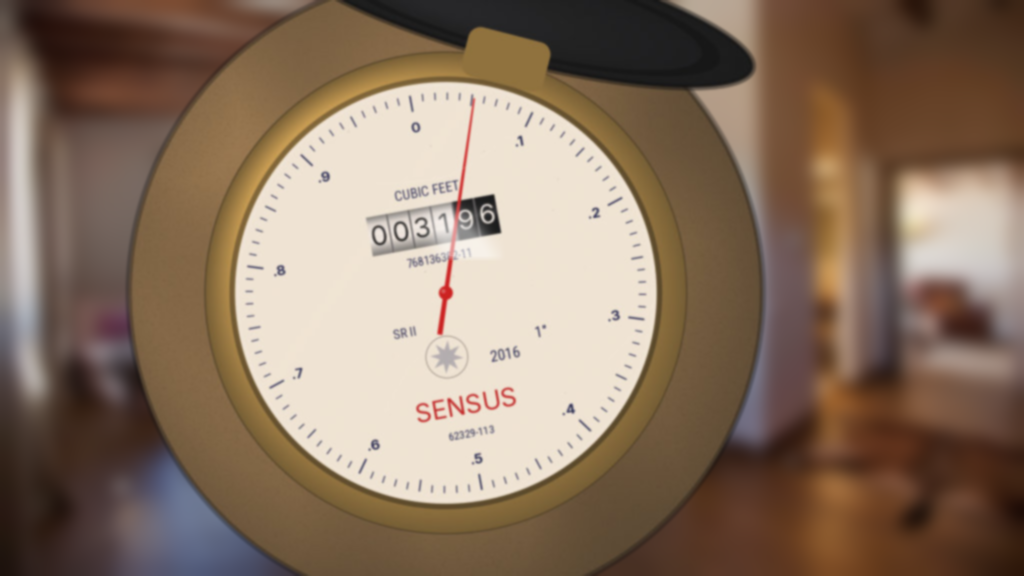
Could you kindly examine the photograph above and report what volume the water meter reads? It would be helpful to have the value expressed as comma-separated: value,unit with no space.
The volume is 3196.05,ft³
